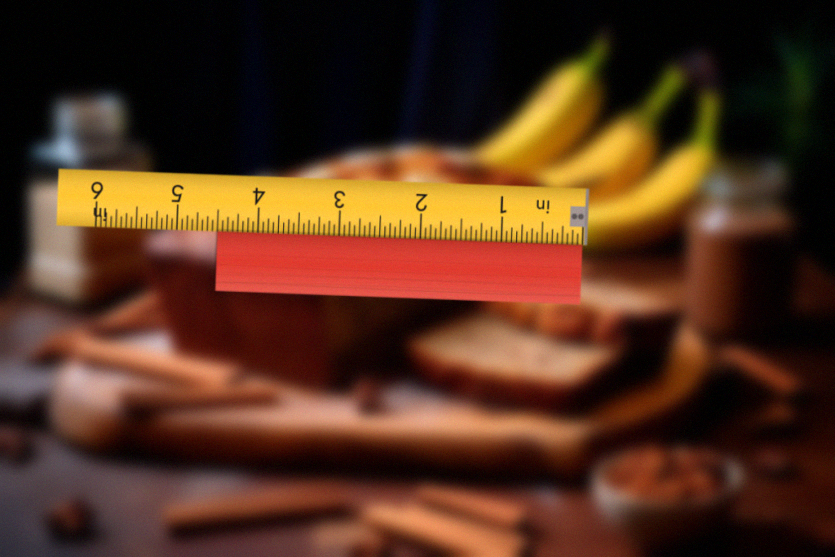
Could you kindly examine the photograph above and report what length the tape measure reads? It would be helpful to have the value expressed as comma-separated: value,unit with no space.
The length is 4.5,in
